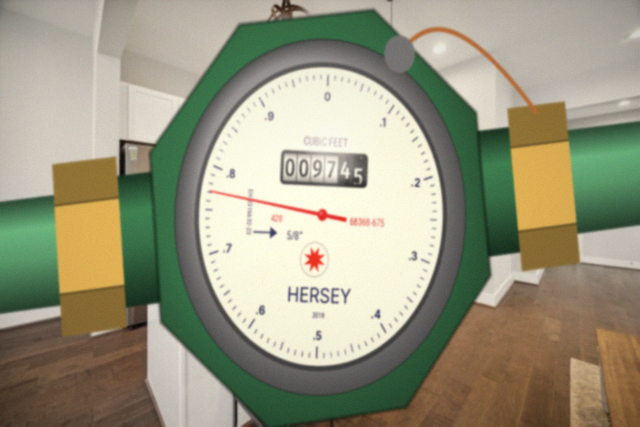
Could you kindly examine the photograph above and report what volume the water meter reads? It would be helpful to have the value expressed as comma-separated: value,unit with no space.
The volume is 9744.77,ft³
